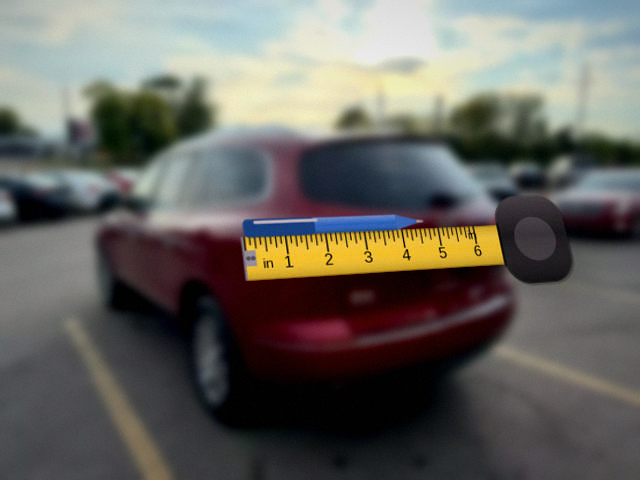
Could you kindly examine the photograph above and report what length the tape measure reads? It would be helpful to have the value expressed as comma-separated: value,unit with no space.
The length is 4.625,in
